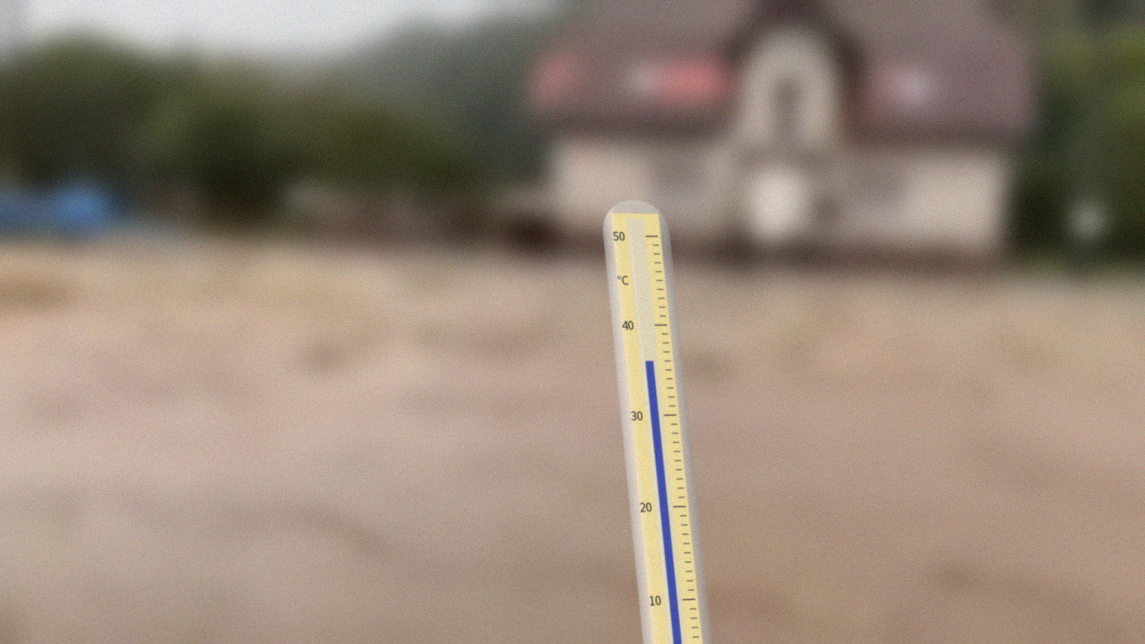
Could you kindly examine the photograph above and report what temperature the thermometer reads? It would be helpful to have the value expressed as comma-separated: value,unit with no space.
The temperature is 36,°C
